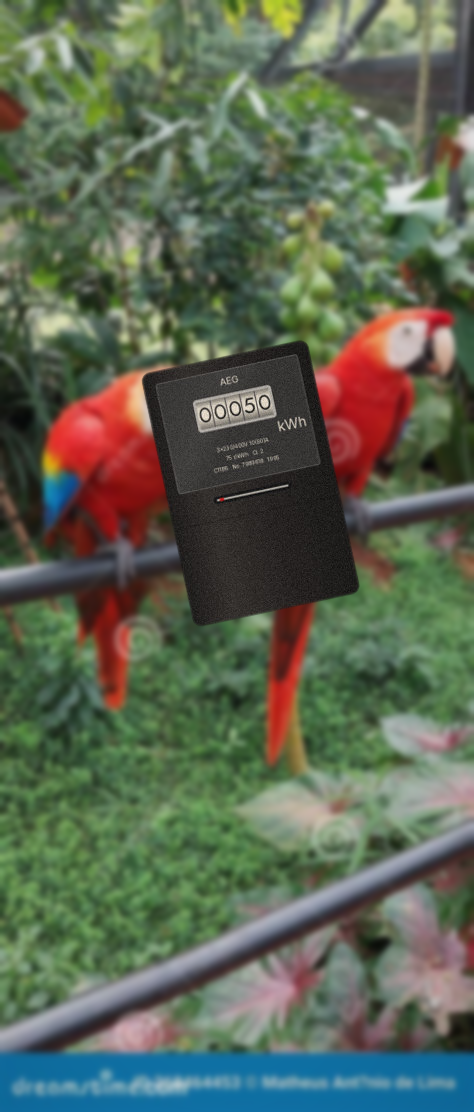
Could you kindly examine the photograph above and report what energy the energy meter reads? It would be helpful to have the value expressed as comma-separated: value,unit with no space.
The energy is 50,kWh
